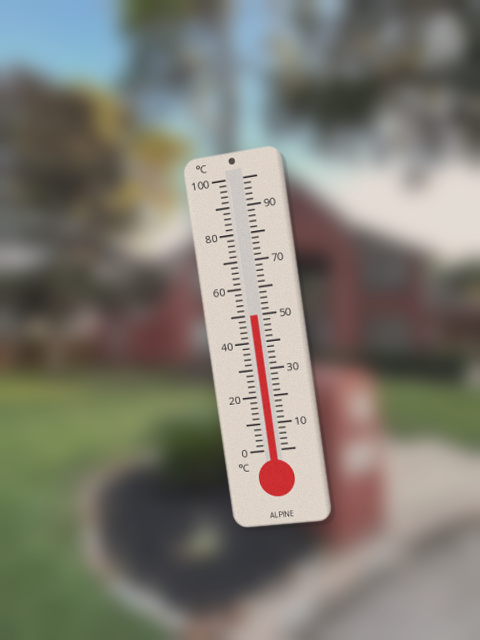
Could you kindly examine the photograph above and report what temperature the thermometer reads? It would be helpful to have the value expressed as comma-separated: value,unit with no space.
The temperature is 50,°C
